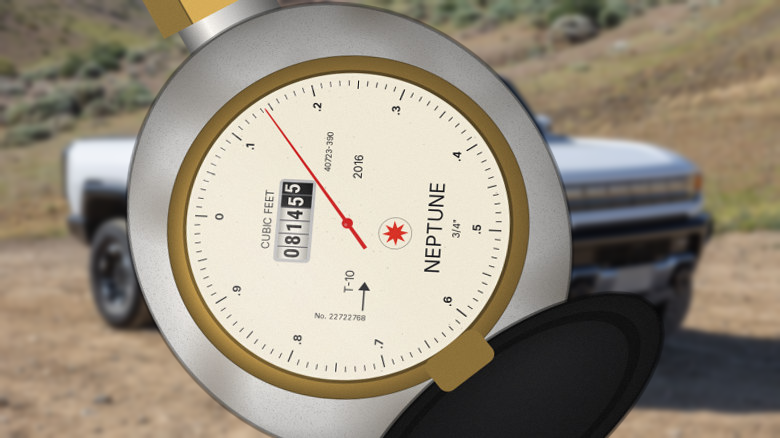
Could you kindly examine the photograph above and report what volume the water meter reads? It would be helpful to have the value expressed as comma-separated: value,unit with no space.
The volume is 81455.14,ft³
